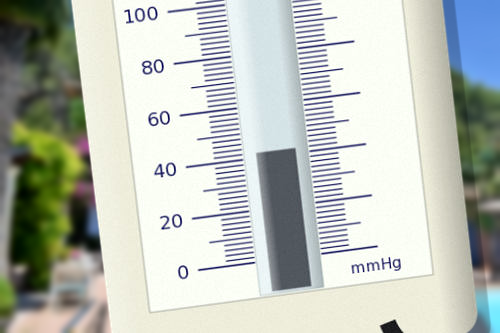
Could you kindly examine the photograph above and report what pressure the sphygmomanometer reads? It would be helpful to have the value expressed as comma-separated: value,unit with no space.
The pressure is 42,mmHg
